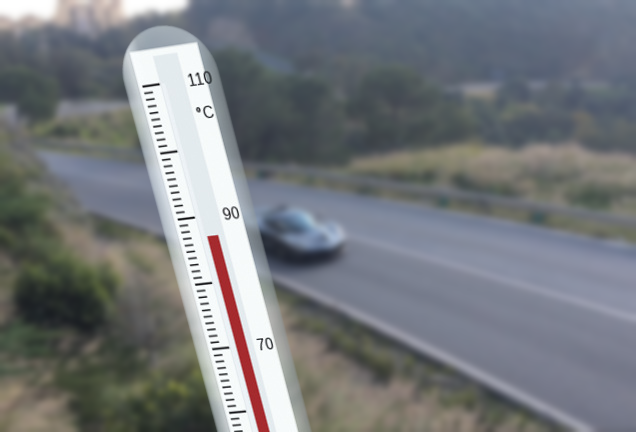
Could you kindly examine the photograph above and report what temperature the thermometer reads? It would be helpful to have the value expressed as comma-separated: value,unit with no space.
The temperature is 87,°C
